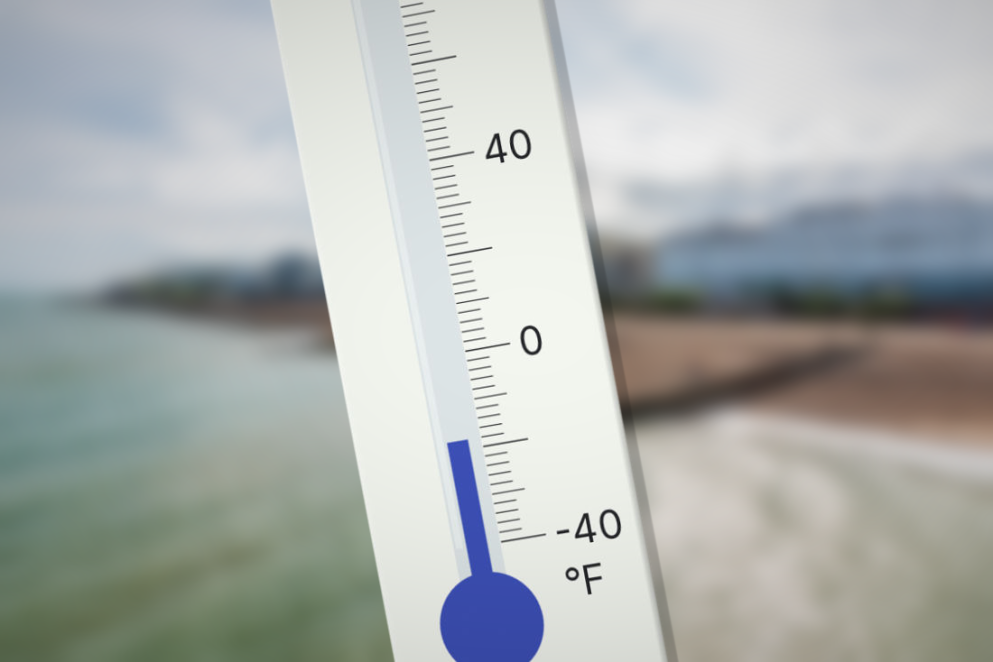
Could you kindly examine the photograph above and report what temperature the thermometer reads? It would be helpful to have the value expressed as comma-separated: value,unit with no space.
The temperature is -18,°F
